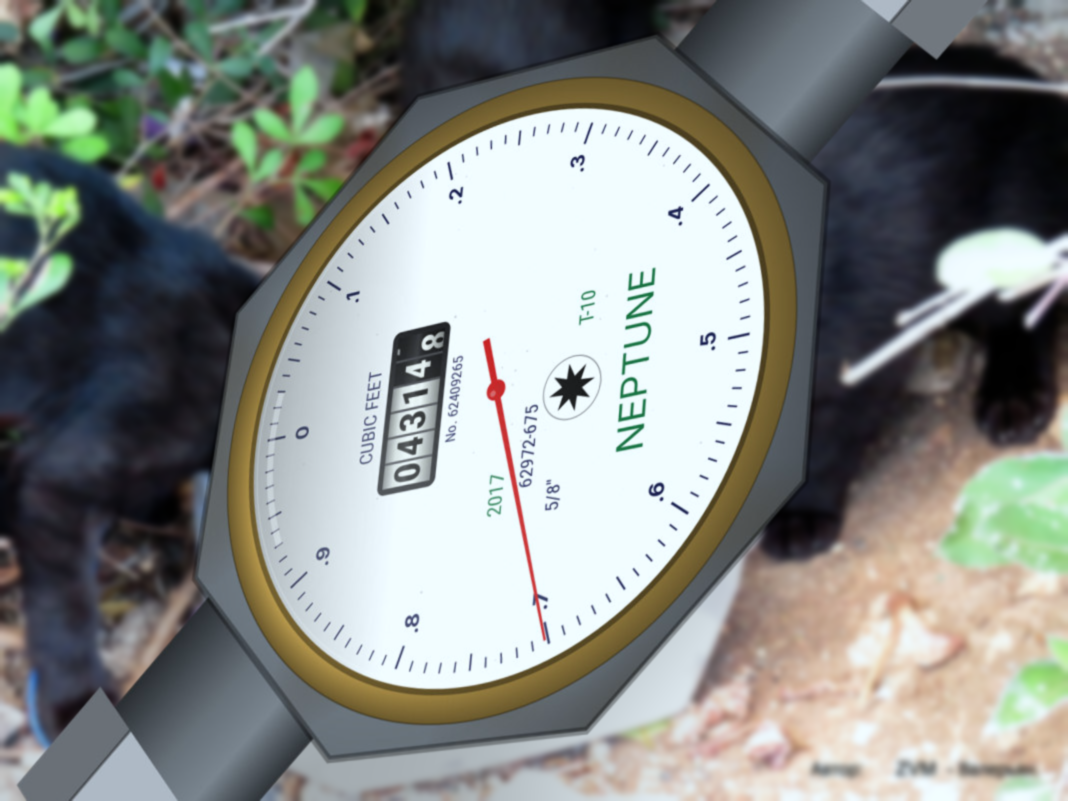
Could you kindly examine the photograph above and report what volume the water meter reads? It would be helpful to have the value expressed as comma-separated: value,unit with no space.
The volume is 43147.70,ft³
